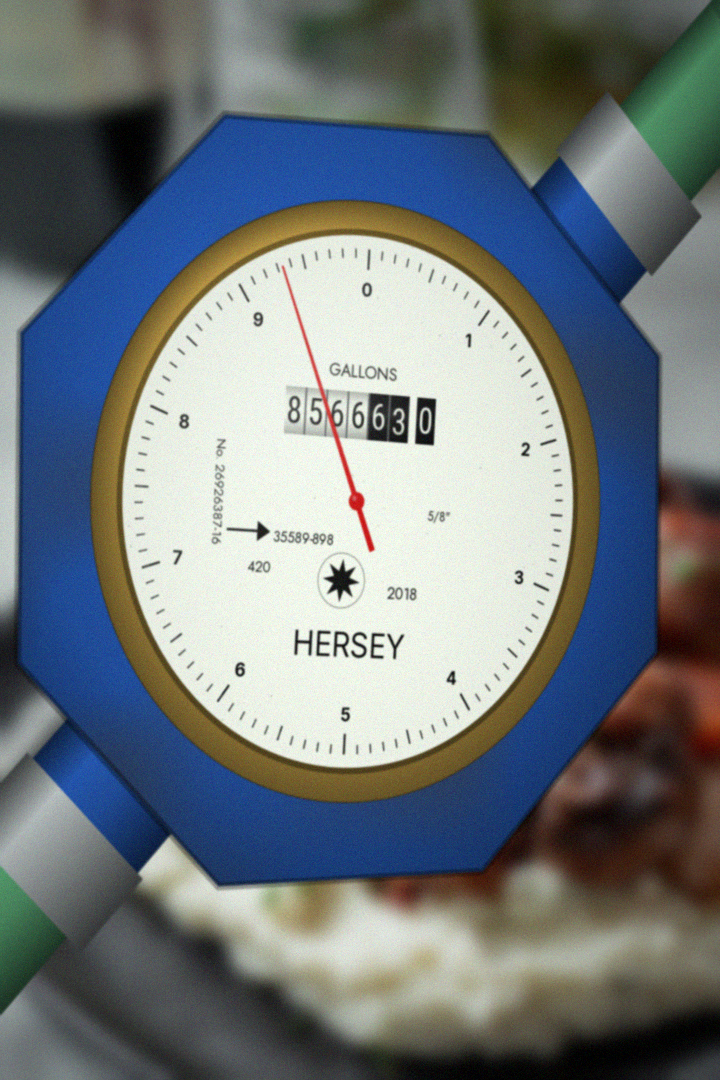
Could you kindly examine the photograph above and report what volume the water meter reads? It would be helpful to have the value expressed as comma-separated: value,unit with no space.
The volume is 8566629.3,gal
